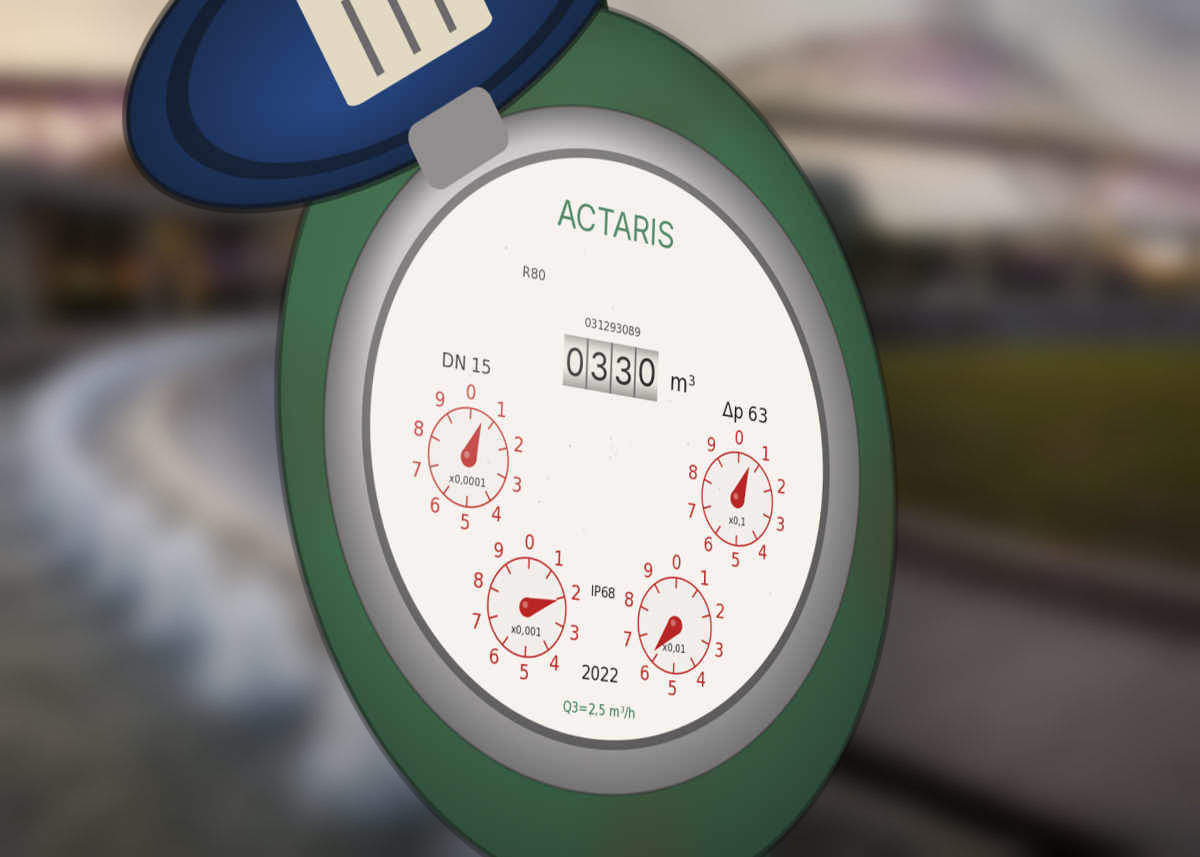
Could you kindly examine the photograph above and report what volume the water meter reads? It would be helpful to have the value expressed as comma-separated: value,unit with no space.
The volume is 330.0620,m³
